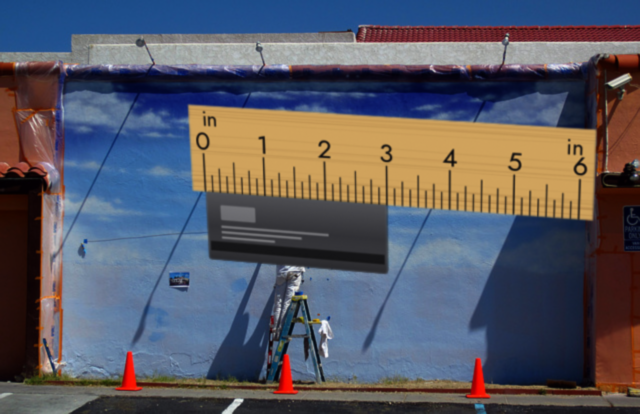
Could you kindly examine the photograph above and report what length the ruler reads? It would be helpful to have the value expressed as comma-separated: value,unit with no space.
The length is 3,in
